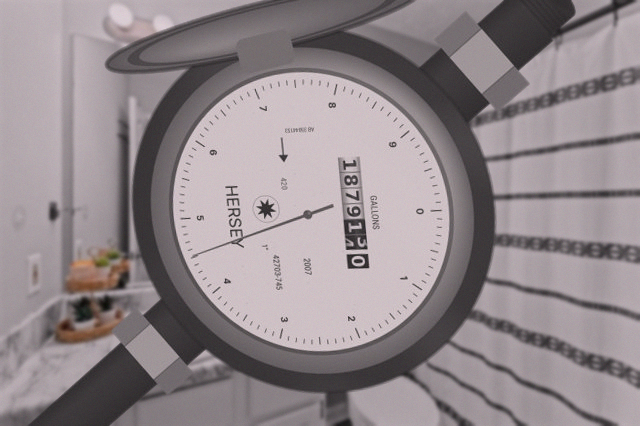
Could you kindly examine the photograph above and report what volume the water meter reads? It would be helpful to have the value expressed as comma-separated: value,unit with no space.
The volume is 1879134.5,gal
